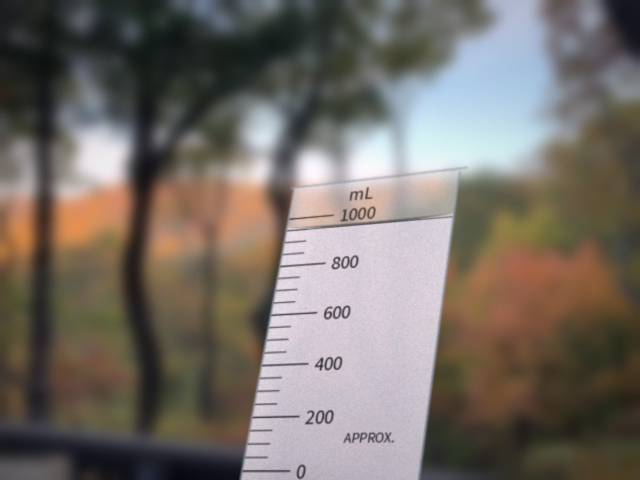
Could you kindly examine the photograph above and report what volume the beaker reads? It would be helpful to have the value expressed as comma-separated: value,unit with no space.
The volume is 950,mL
